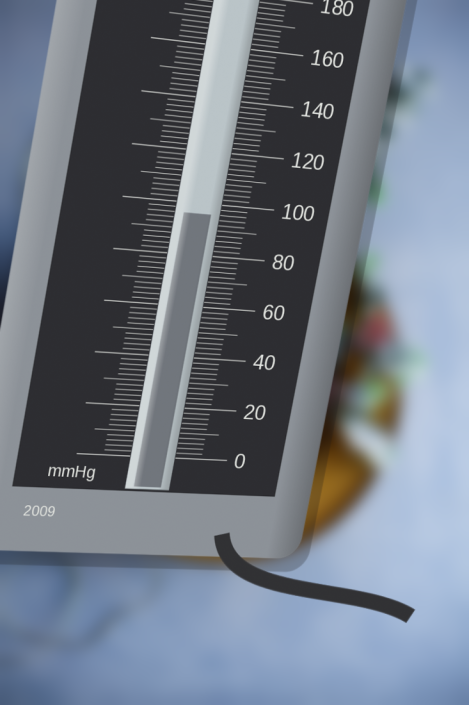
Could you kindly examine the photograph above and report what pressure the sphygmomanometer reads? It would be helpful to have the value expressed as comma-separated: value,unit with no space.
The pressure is 96,mmHg
